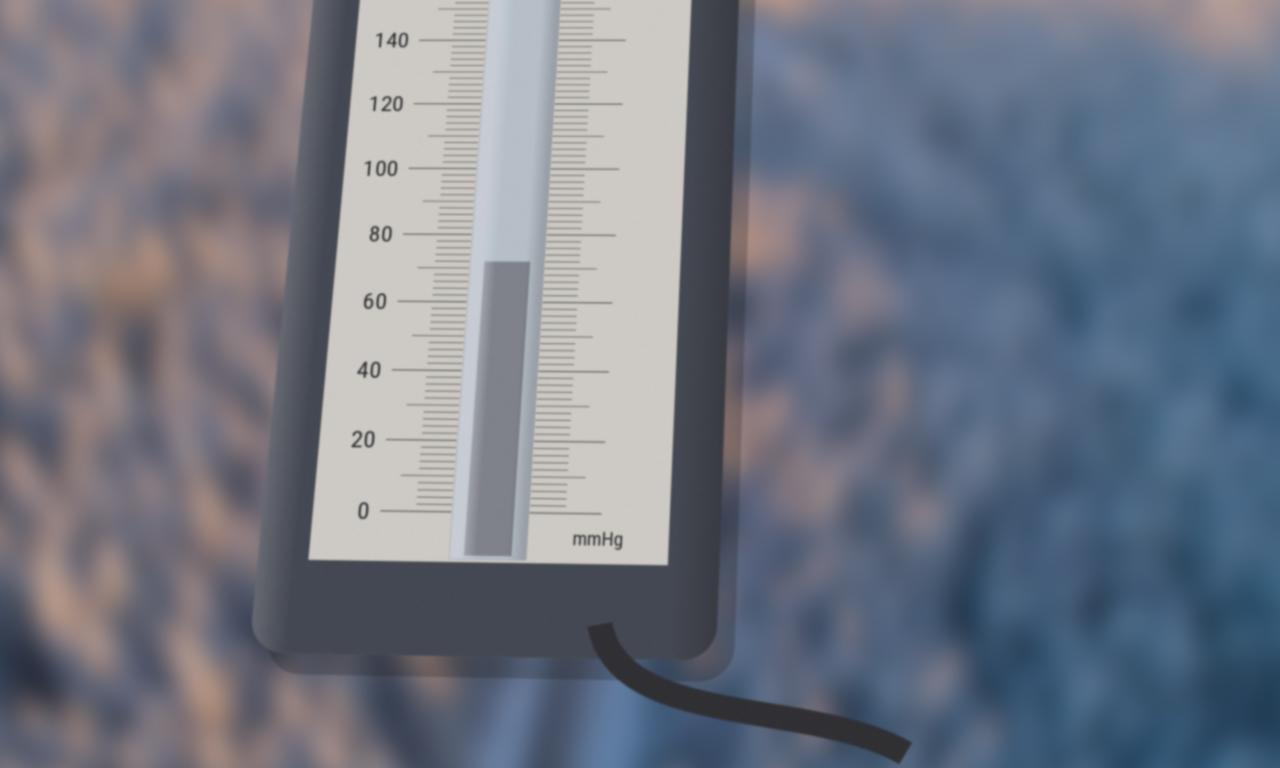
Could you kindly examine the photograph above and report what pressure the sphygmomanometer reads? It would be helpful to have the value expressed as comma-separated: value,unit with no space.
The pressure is 72,mmHg
